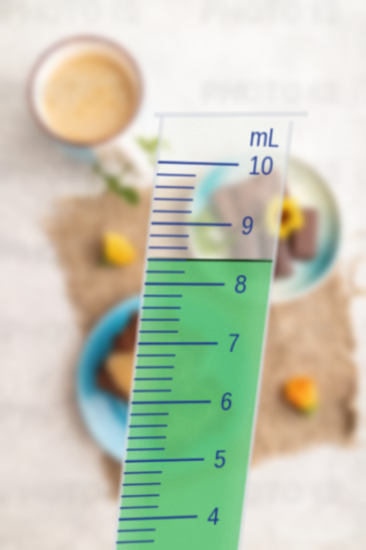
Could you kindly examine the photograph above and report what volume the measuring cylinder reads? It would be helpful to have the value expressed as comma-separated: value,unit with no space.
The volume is 8.4,mL
